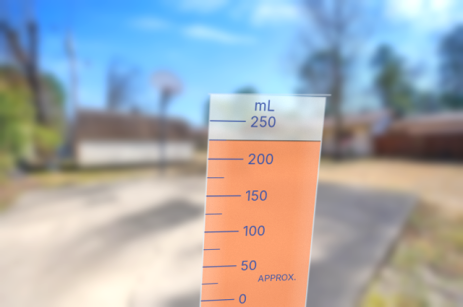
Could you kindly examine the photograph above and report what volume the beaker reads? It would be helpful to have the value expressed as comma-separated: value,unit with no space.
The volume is 225,mL
